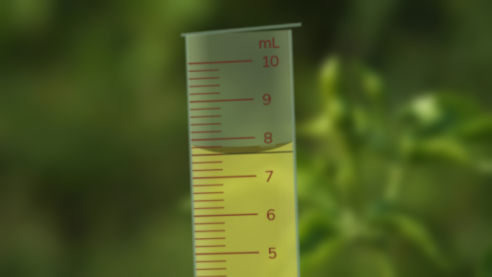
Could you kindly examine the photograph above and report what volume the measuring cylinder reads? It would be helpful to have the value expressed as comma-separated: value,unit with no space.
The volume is 7.6,mL
